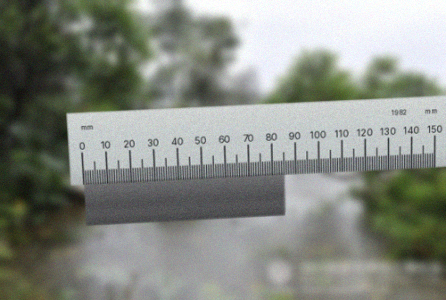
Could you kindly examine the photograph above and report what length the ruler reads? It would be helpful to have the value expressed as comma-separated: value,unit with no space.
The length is 85,mm
